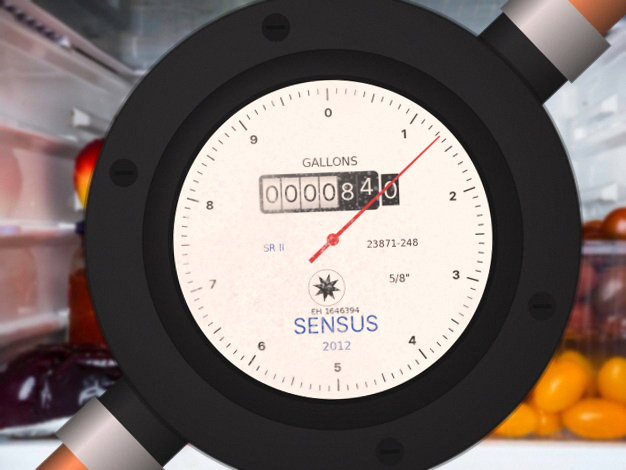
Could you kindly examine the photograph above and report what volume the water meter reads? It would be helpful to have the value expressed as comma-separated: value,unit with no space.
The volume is 841.3,gal
